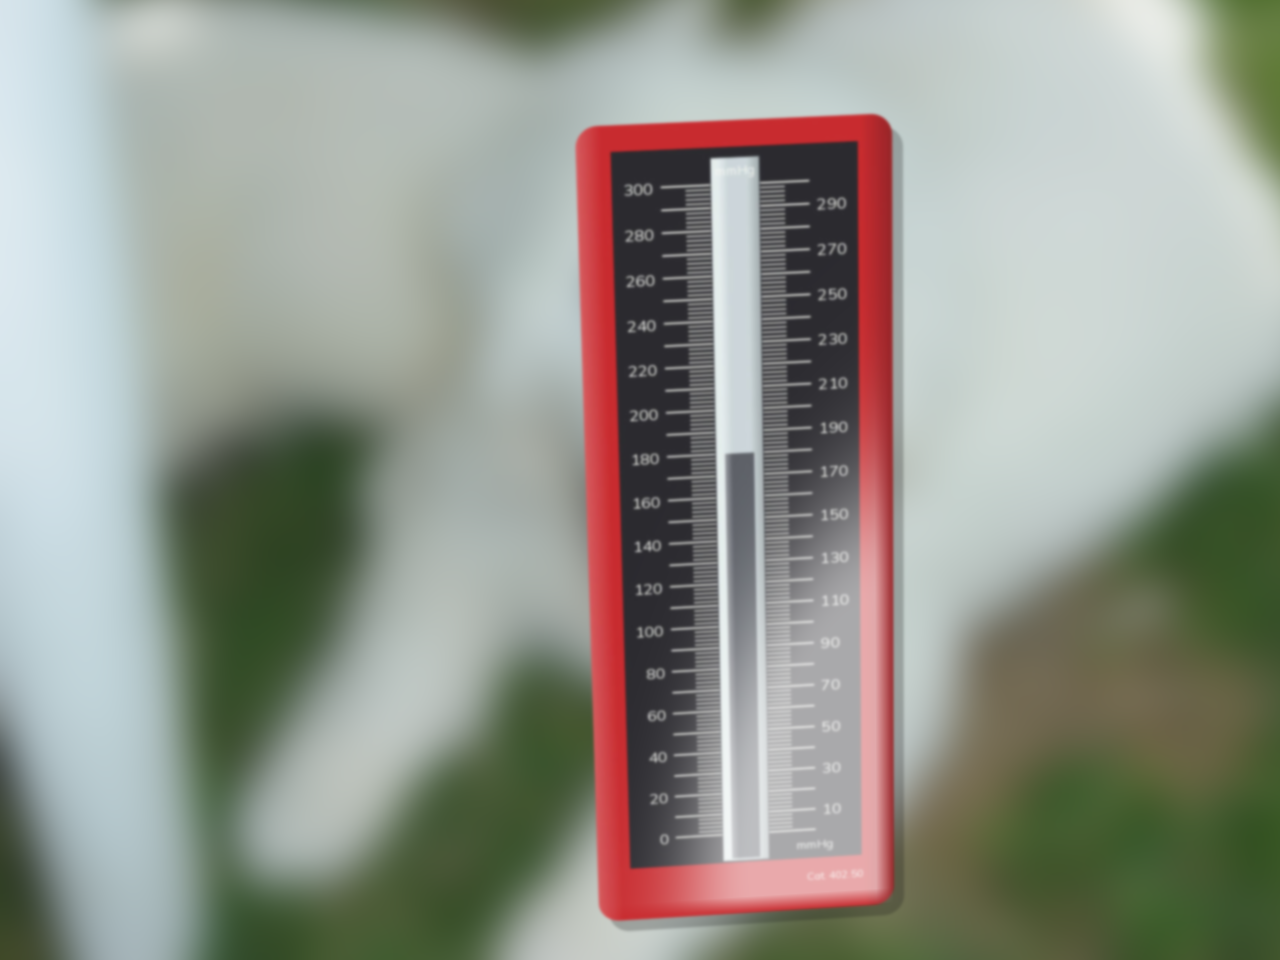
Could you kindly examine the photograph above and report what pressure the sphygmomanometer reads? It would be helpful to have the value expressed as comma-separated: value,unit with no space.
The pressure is 180,mmHg
